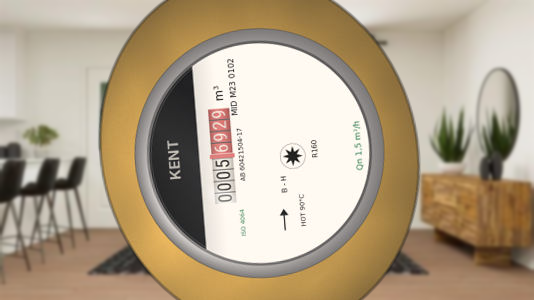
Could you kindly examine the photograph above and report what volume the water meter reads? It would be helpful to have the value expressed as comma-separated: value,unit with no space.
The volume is 5.6929,m³
